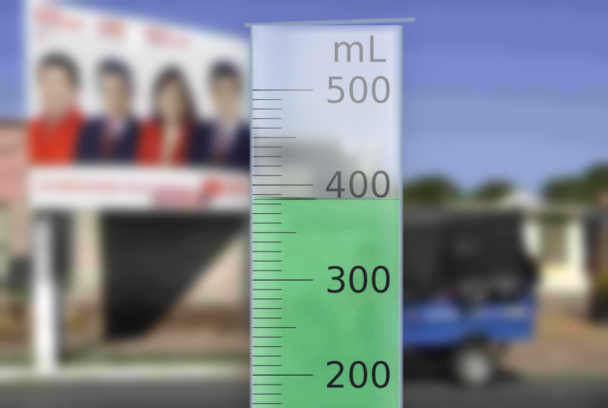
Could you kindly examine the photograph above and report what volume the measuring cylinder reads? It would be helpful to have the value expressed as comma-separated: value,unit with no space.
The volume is 385,mL
